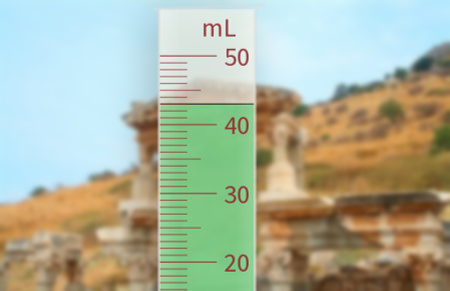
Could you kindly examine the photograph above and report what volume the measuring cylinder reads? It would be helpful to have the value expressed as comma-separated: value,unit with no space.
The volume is 43,mL
